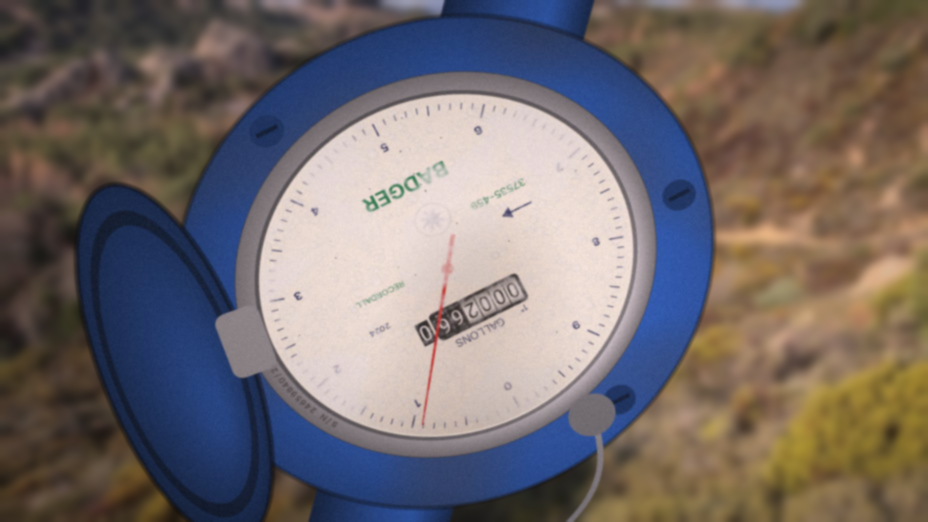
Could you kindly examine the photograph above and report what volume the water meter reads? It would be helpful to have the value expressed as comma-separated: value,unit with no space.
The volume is 2660.9,gal
